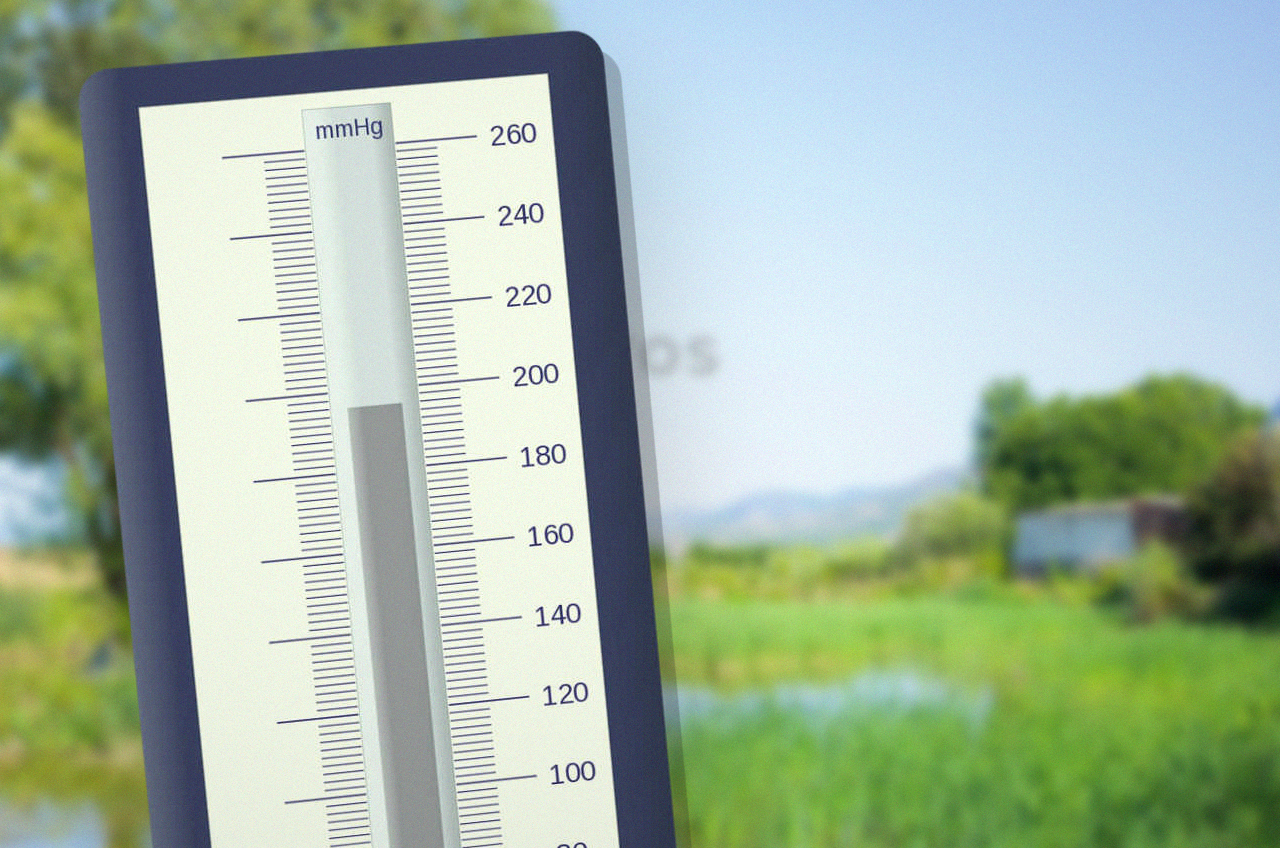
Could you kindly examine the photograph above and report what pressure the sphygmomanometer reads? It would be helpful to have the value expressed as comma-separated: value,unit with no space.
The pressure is 196,mmHg
